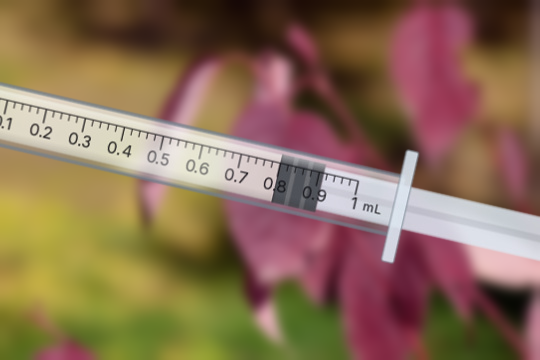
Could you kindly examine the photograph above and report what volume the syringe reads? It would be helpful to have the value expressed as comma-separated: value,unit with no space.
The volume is 0.8,mL
